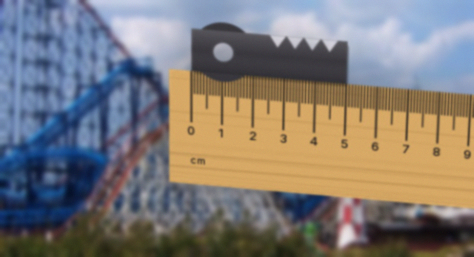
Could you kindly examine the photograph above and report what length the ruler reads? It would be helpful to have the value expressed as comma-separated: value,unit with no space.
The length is 5,cm
